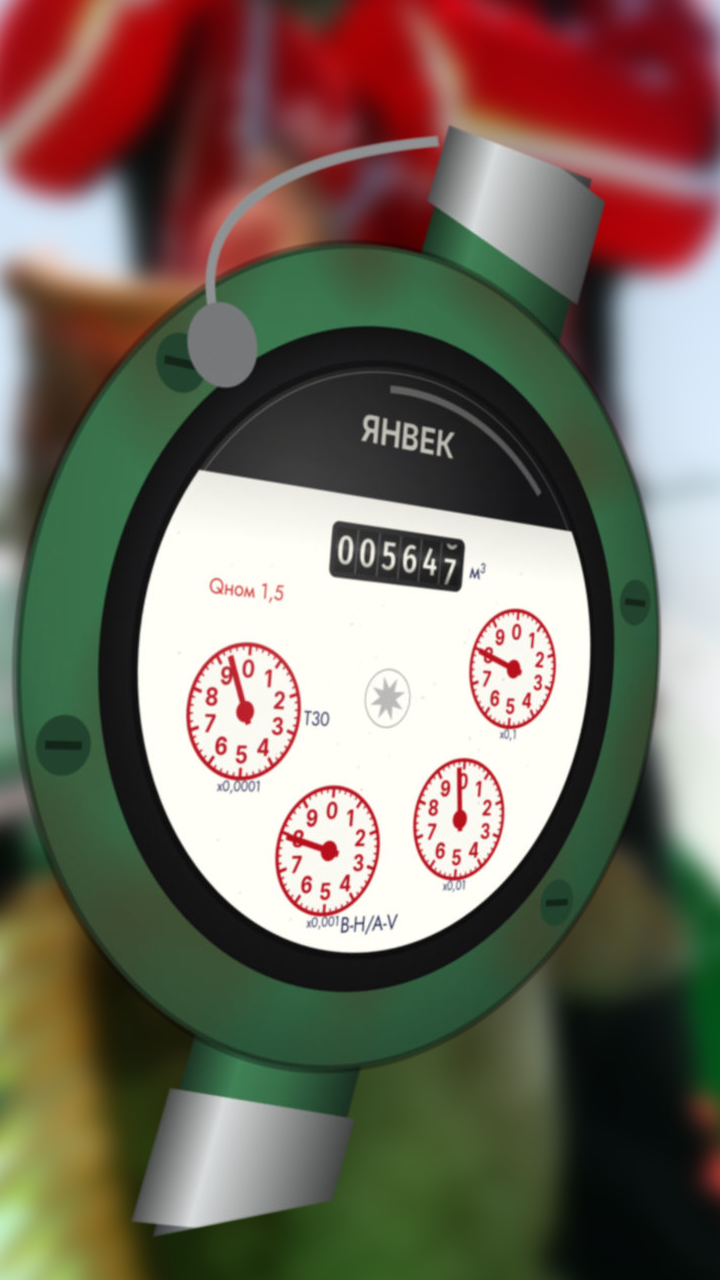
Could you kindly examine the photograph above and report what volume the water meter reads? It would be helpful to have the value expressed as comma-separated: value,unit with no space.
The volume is 5646.7979,m³
